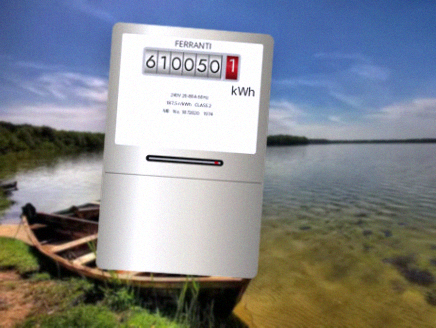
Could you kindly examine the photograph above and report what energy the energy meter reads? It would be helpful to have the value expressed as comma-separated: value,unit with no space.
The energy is 610050.1,kWh
